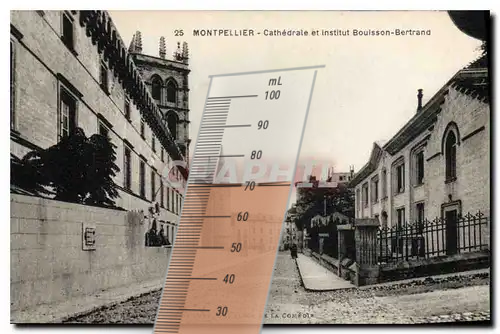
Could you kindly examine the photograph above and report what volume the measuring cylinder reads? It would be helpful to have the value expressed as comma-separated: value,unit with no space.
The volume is 70,mL
